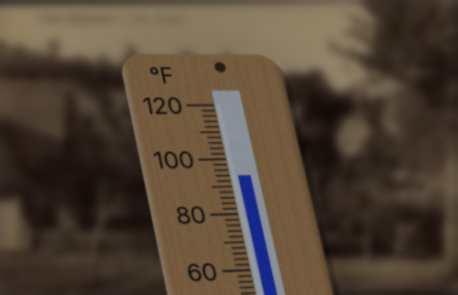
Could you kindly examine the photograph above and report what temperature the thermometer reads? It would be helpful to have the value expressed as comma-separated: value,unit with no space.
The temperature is 94,°F
